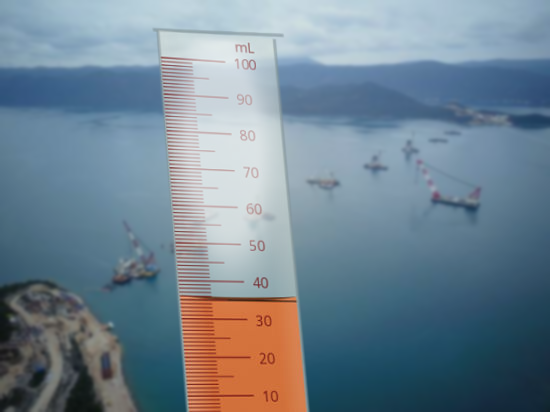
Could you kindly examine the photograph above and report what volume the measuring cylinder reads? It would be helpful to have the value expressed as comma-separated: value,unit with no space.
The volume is 35,mL
